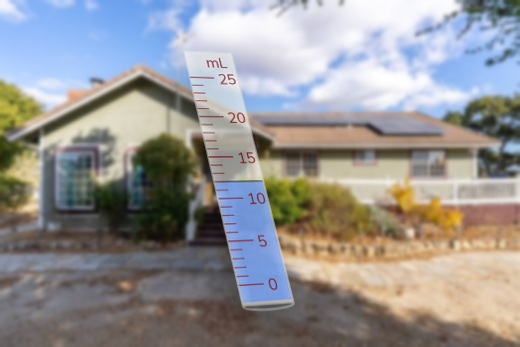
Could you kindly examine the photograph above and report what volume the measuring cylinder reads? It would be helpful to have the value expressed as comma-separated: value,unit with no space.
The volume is 12,mL
